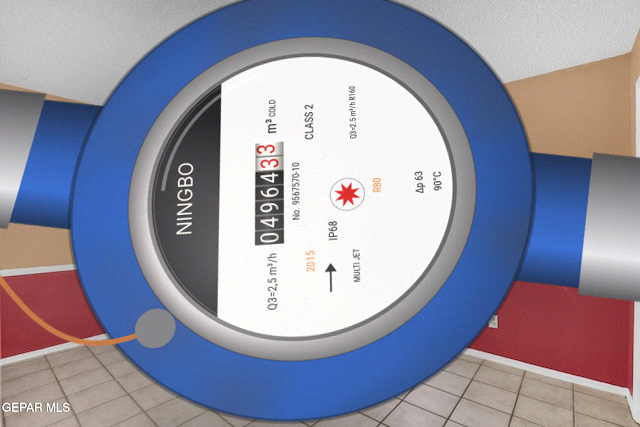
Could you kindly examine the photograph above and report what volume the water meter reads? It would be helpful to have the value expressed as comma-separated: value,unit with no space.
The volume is 4964.33,m³
